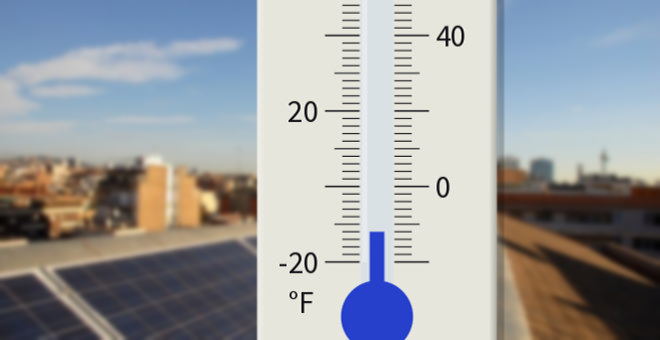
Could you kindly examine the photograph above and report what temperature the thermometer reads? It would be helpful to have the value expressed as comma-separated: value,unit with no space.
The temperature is -12,°F
